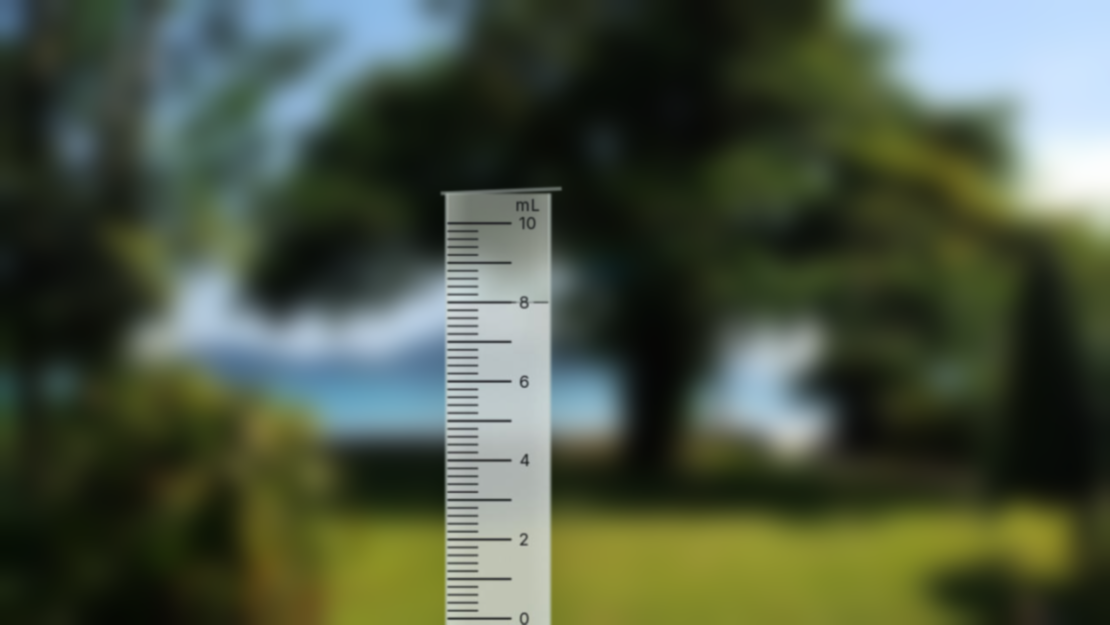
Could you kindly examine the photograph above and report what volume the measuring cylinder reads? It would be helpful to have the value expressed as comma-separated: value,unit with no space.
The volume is 8,mL
